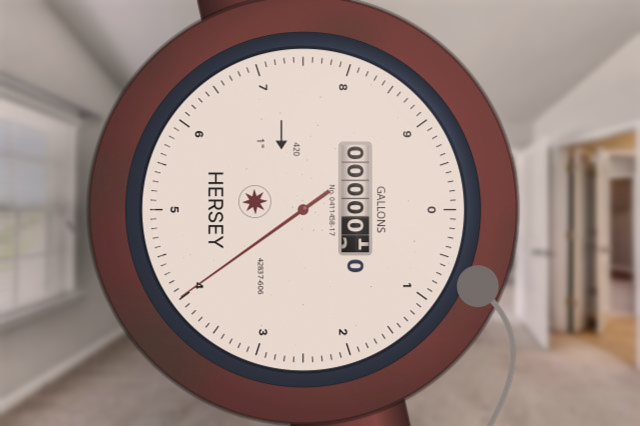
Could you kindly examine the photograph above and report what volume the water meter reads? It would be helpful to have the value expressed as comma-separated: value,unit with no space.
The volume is 14.0,gal
